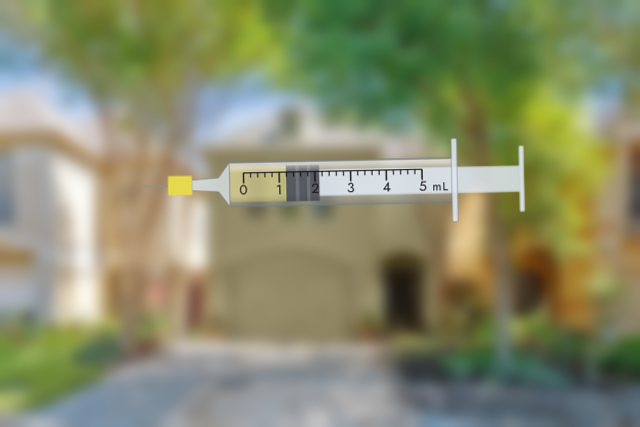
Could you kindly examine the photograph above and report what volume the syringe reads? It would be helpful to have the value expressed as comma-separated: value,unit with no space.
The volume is 1.2,mL
